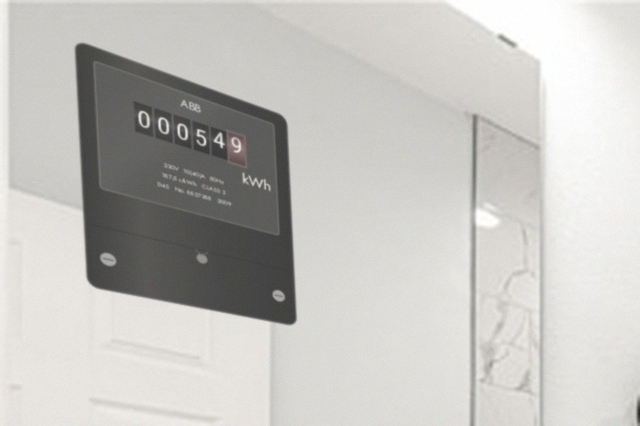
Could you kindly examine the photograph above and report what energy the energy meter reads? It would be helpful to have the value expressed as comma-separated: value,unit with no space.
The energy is 54.9,kWh
